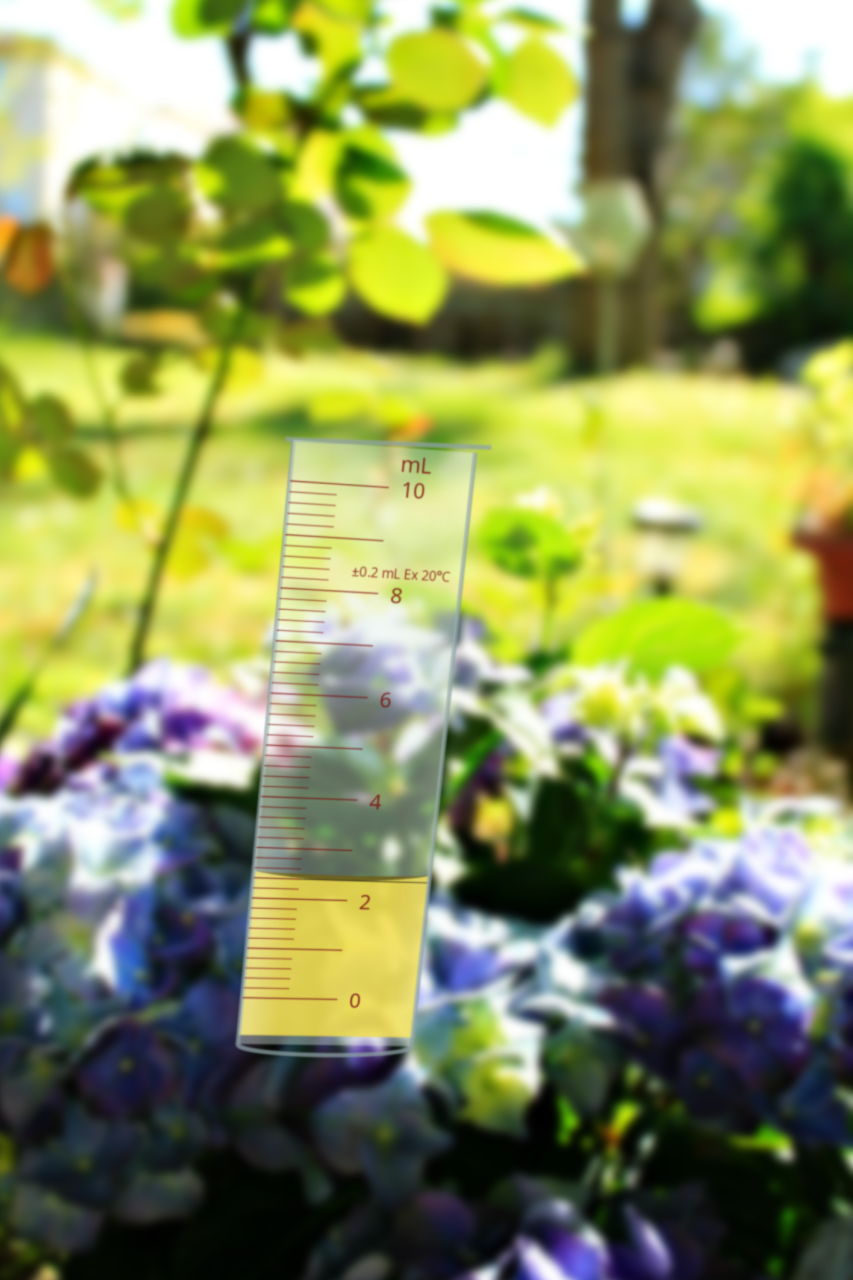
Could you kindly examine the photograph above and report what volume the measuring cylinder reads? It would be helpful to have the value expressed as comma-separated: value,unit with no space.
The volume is 2.4,mL
